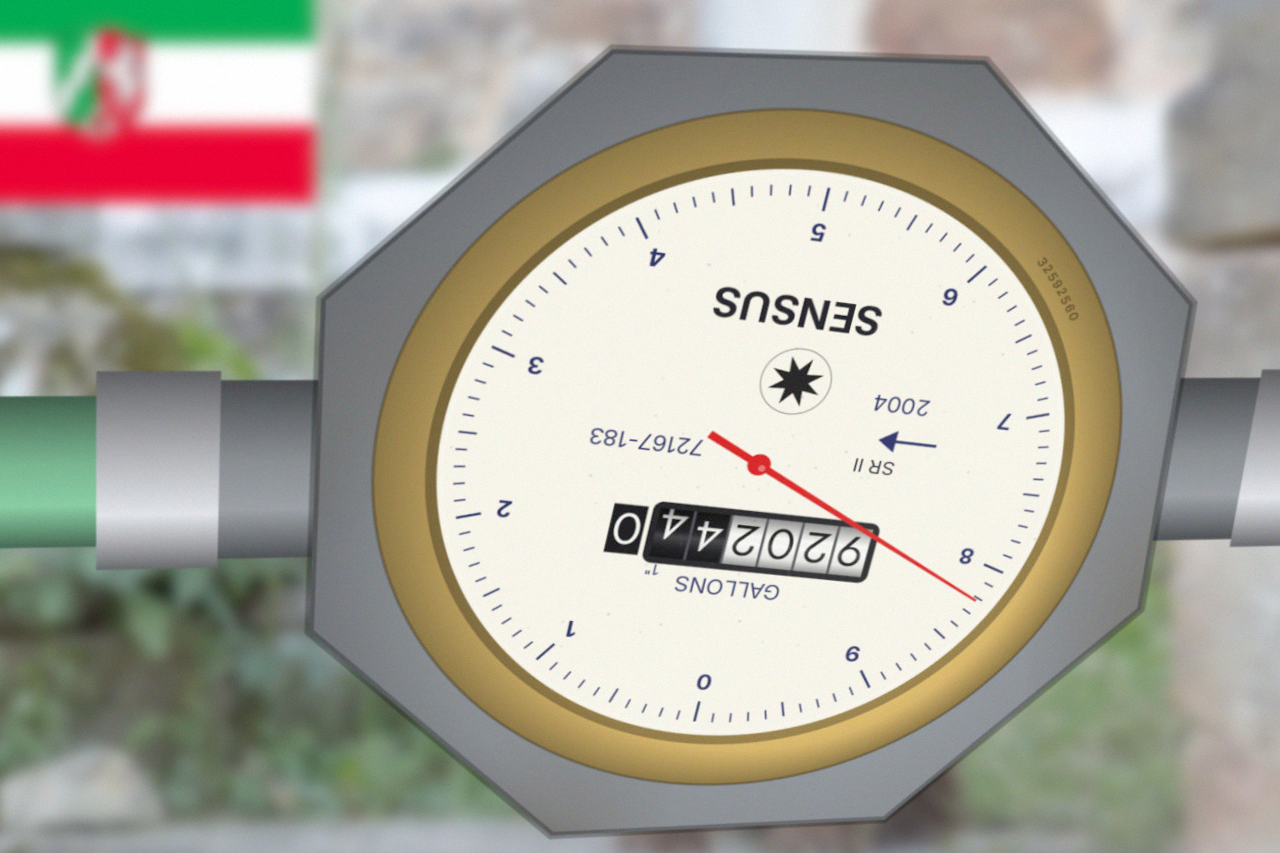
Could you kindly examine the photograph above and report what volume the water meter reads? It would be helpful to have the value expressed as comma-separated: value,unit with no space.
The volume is 9202438.2,gal
